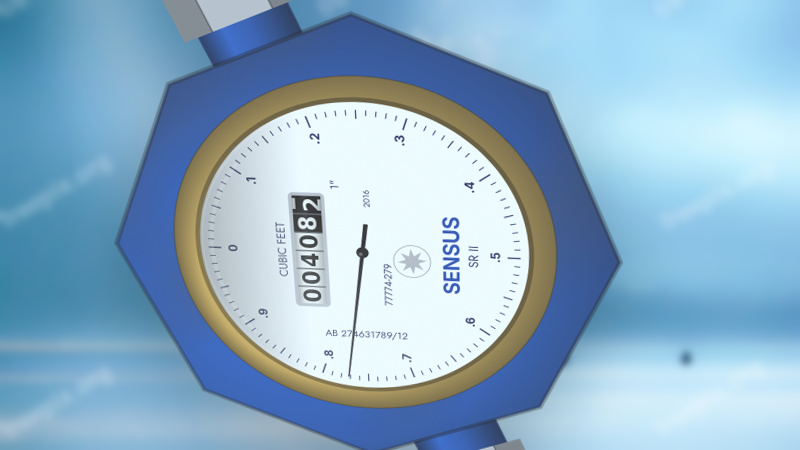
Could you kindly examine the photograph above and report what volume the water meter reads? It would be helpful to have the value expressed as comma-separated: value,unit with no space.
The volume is 4081.77,ft³
